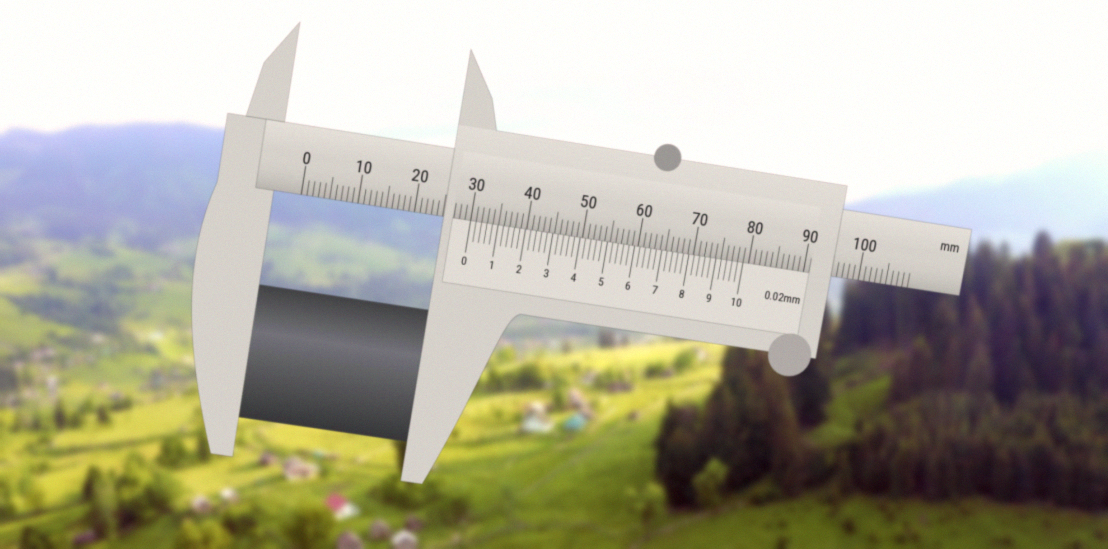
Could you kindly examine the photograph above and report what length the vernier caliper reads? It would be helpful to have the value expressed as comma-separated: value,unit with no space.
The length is 30.0,mm
